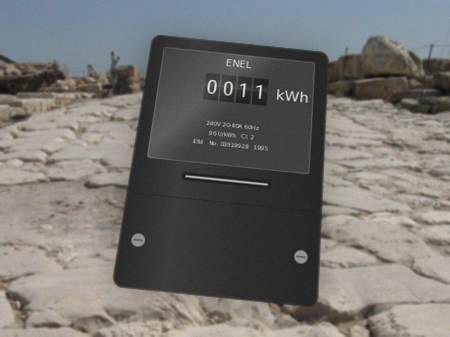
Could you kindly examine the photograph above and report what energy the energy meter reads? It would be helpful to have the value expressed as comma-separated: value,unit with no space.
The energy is 11,kWh
